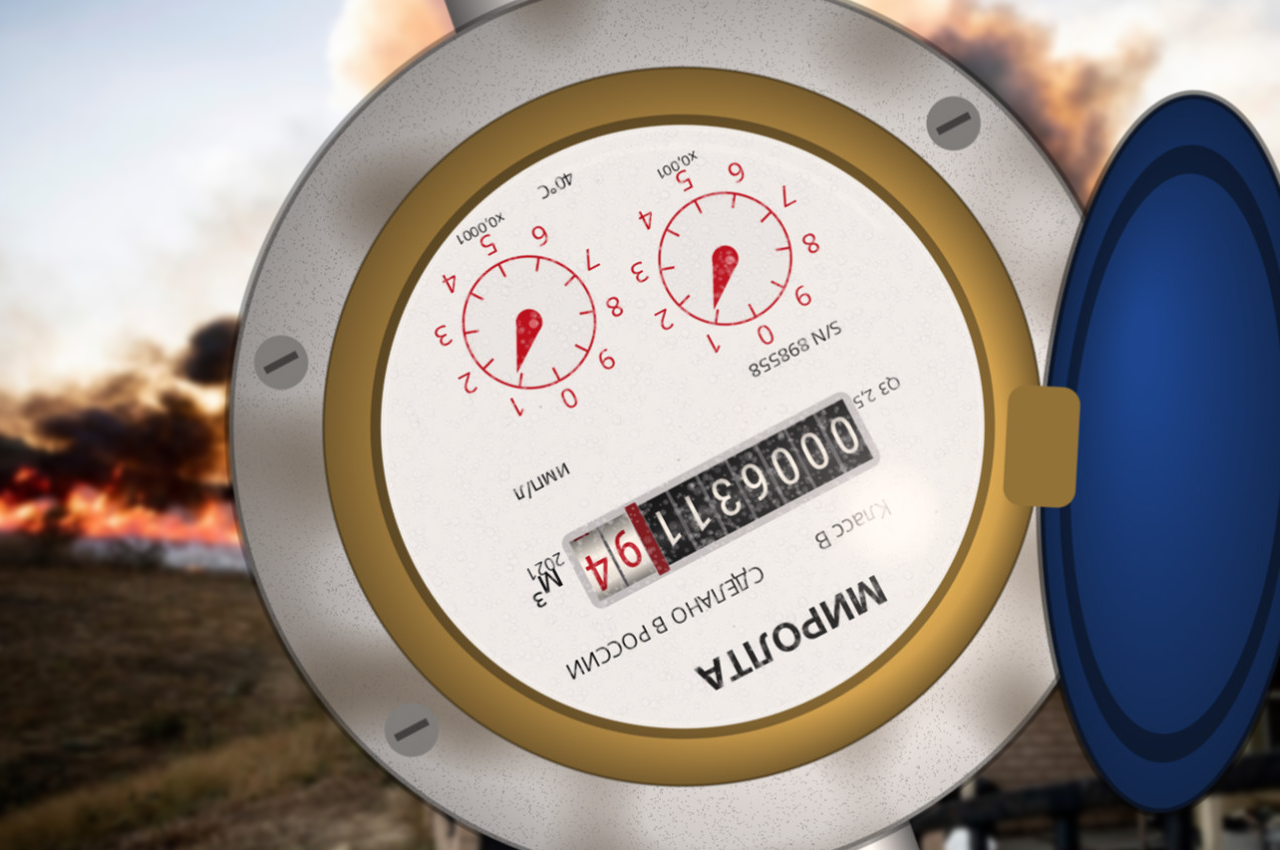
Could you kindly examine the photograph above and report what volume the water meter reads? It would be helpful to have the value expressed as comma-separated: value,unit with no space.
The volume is 6311.9411,m³
